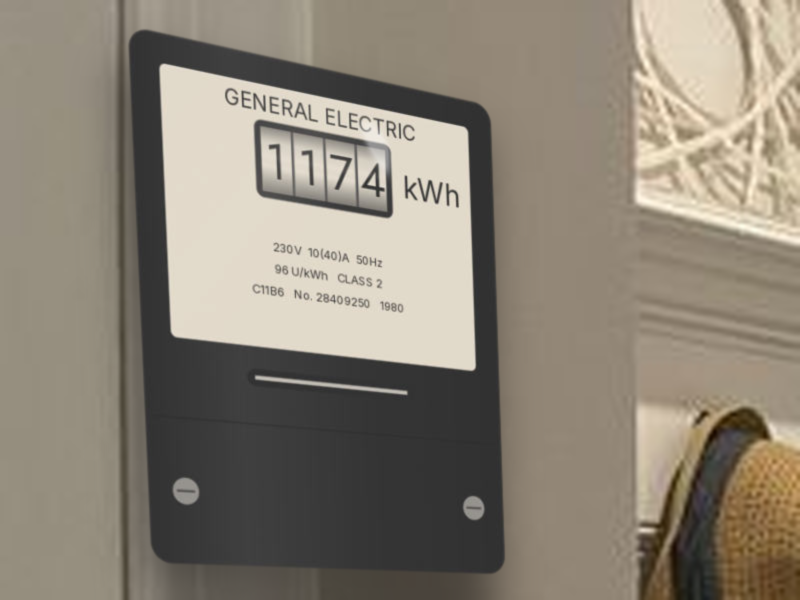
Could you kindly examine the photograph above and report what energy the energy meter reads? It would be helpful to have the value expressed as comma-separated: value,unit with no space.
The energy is 1174,kWh
